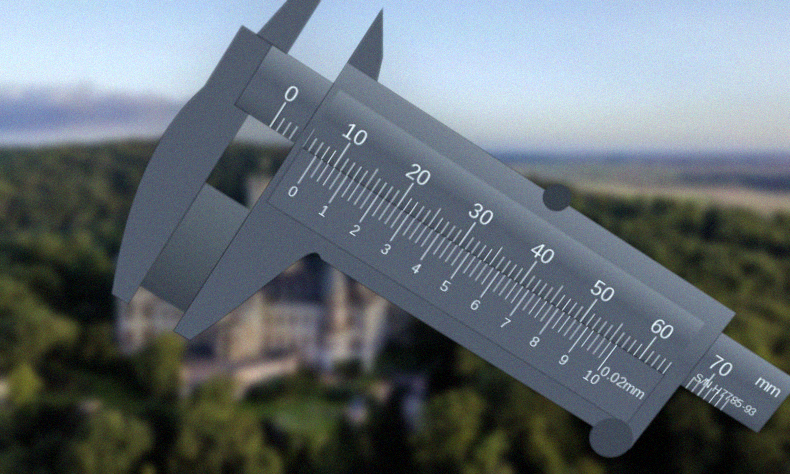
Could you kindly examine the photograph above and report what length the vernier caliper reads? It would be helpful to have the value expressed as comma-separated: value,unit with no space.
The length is 7.2,mm
